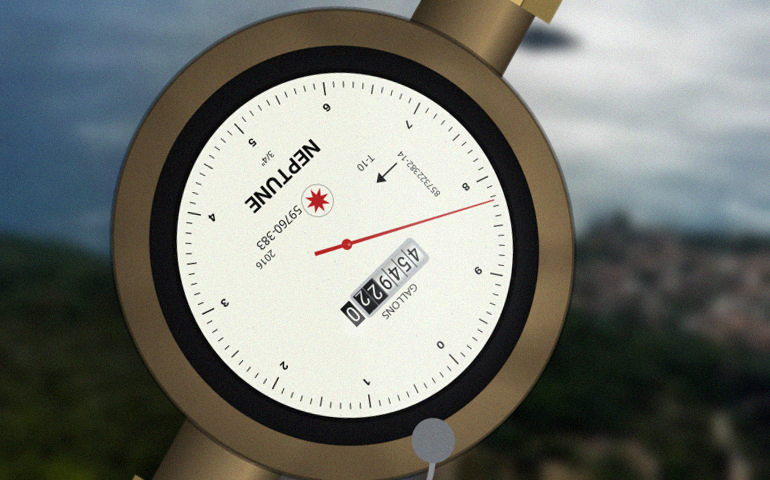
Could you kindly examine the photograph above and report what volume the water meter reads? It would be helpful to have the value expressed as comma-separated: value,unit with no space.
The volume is 4549218.2,gal
